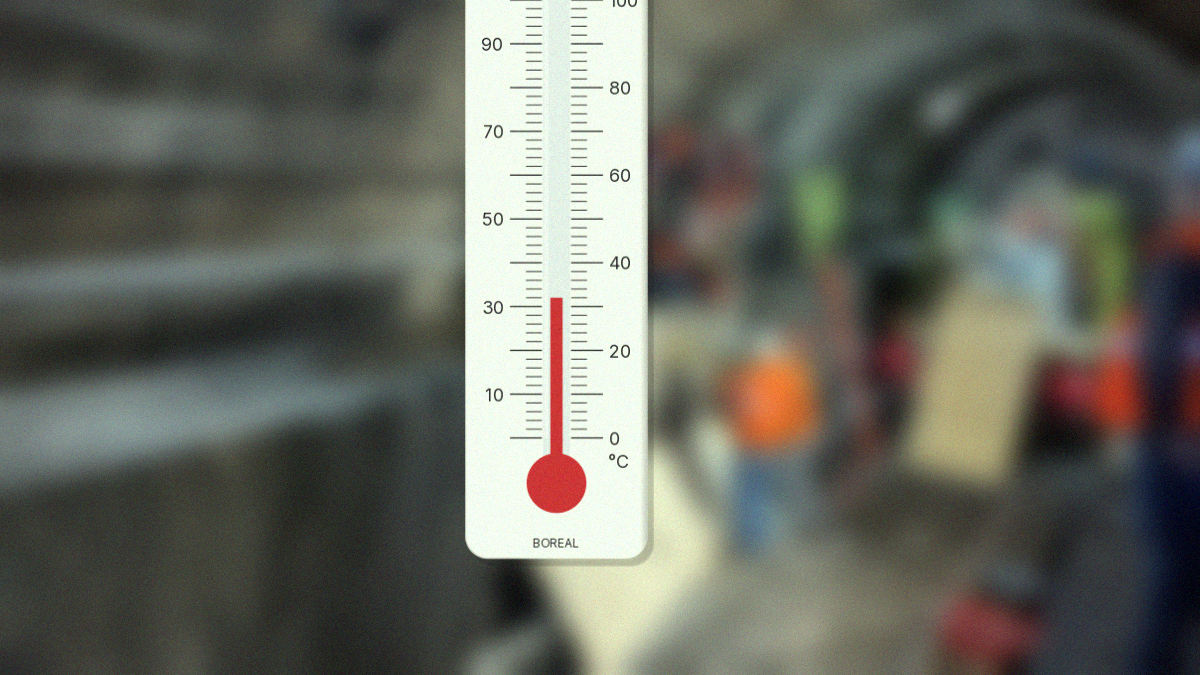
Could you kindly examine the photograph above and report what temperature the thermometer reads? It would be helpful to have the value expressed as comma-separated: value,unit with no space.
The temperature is 32,°C
